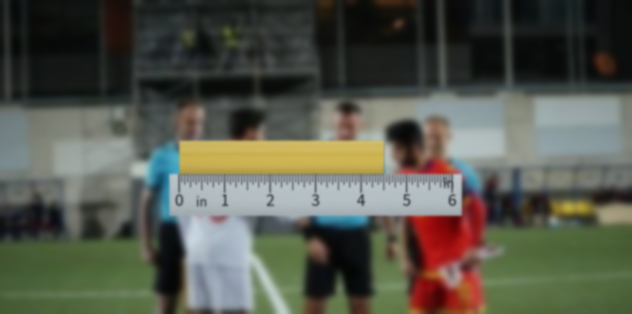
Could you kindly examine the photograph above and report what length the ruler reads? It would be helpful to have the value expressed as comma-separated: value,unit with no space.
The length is 4.5,in
